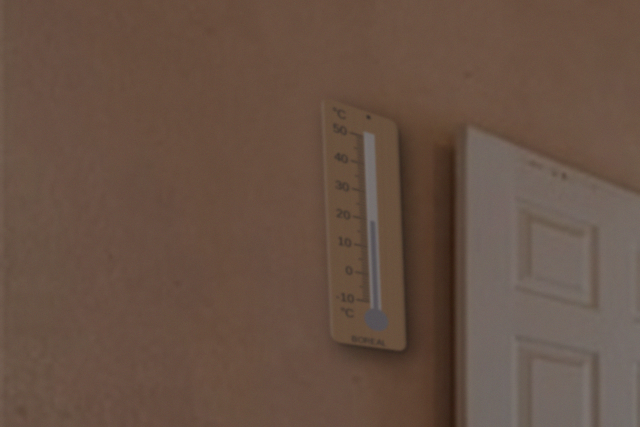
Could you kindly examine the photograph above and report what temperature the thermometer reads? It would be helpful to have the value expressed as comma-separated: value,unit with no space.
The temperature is 20,°C
